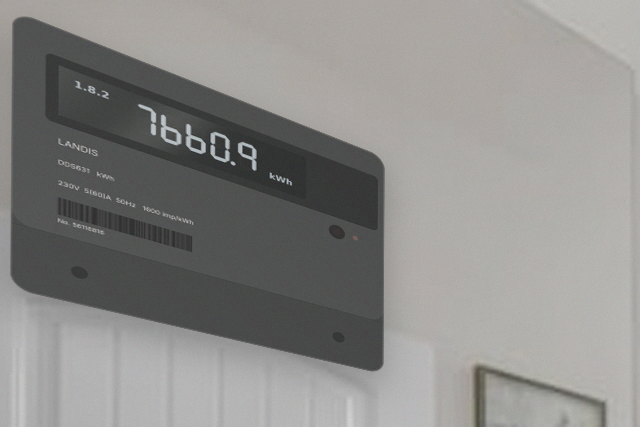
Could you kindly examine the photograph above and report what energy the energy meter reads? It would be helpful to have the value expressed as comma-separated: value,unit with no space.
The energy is 7660.9,kWh
